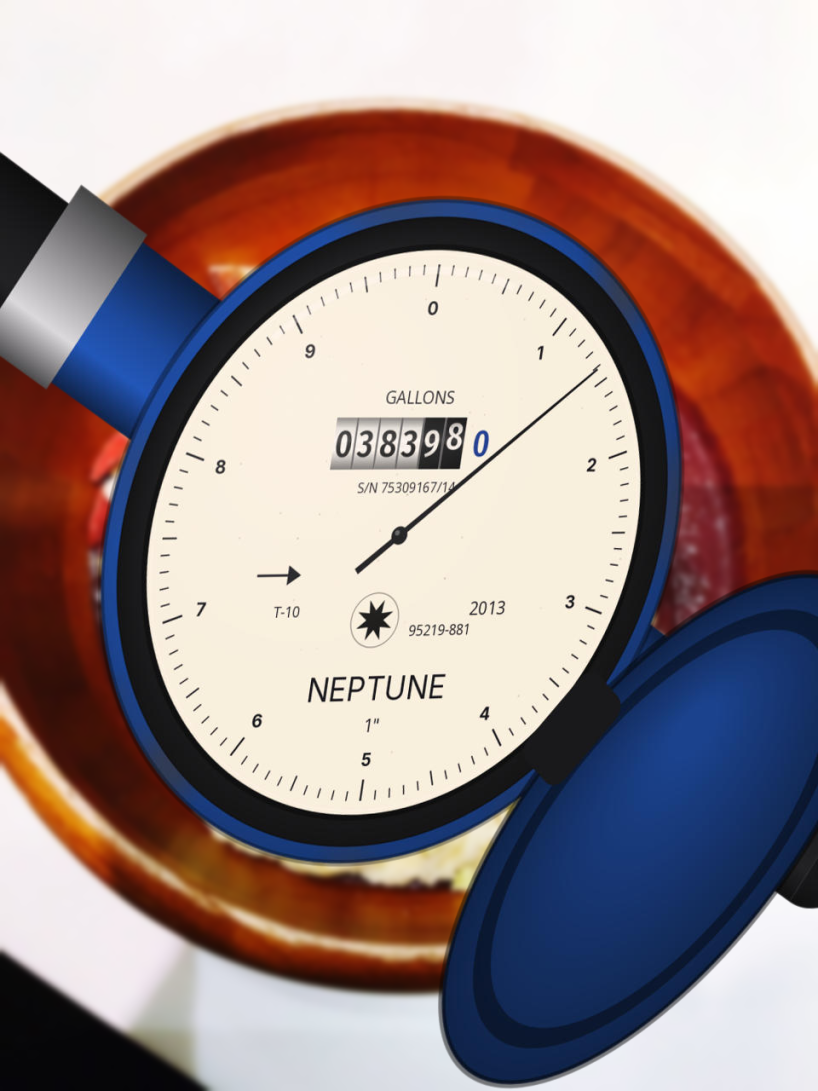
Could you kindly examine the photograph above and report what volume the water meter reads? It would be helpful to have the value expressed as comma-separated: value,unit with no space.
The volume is 383981.4,gal
